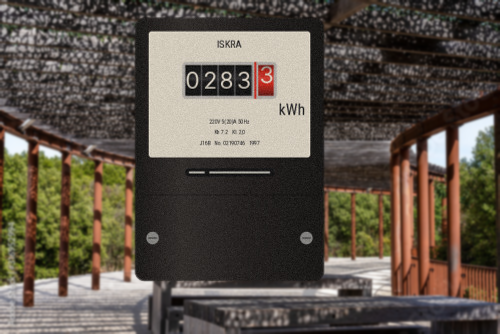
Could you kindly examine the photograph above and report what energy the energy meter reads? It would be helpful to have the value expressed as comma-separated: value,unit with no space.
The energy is 283.3,kWh
